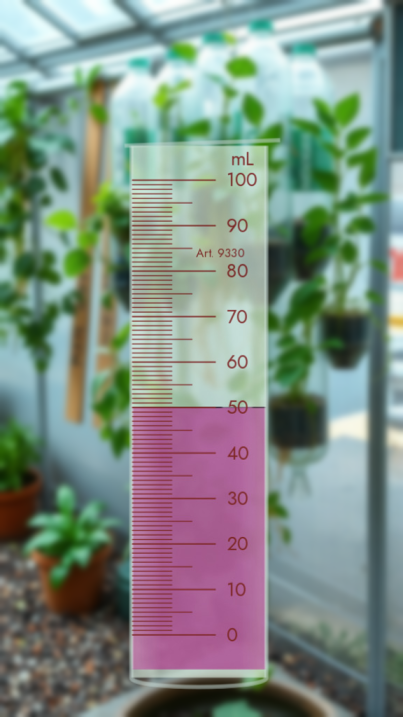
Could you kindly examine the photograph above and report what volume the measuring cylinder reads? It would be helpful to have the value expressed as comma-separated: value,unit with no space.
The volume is 50,mL
